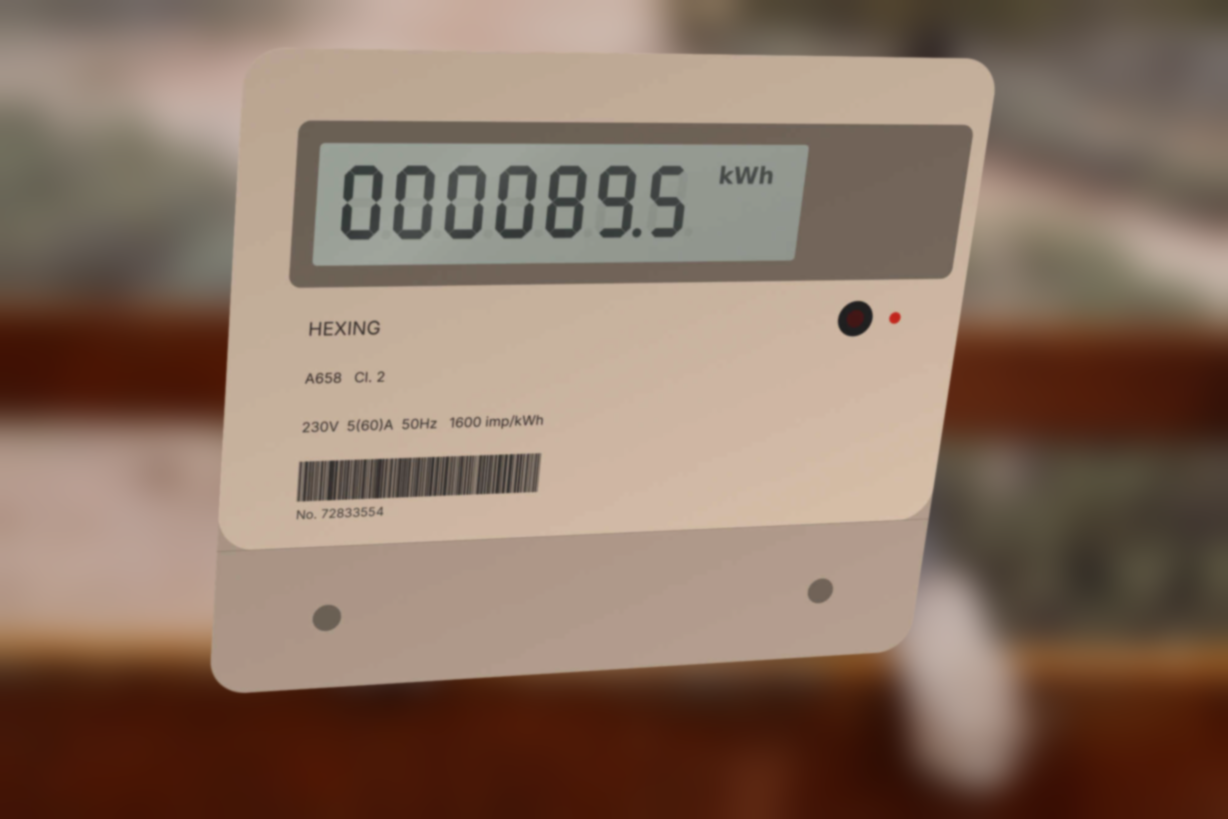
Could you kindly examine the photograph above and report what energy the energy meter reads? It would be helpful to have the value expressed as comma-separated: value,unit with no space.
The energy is 89.5,kWh
